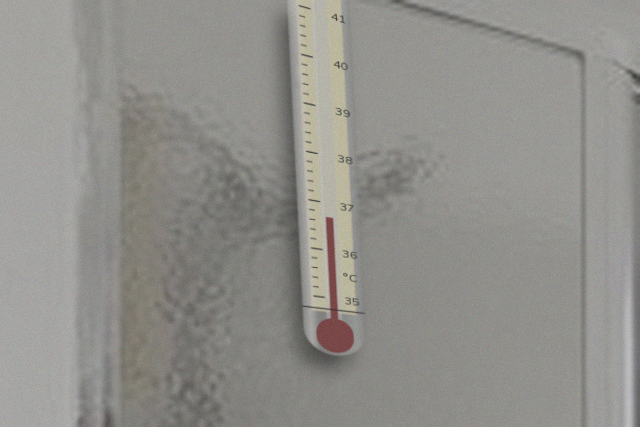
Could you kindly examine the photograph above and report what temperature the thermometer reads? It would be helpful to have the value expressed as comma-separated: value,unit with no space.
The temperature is 36.7,°C
